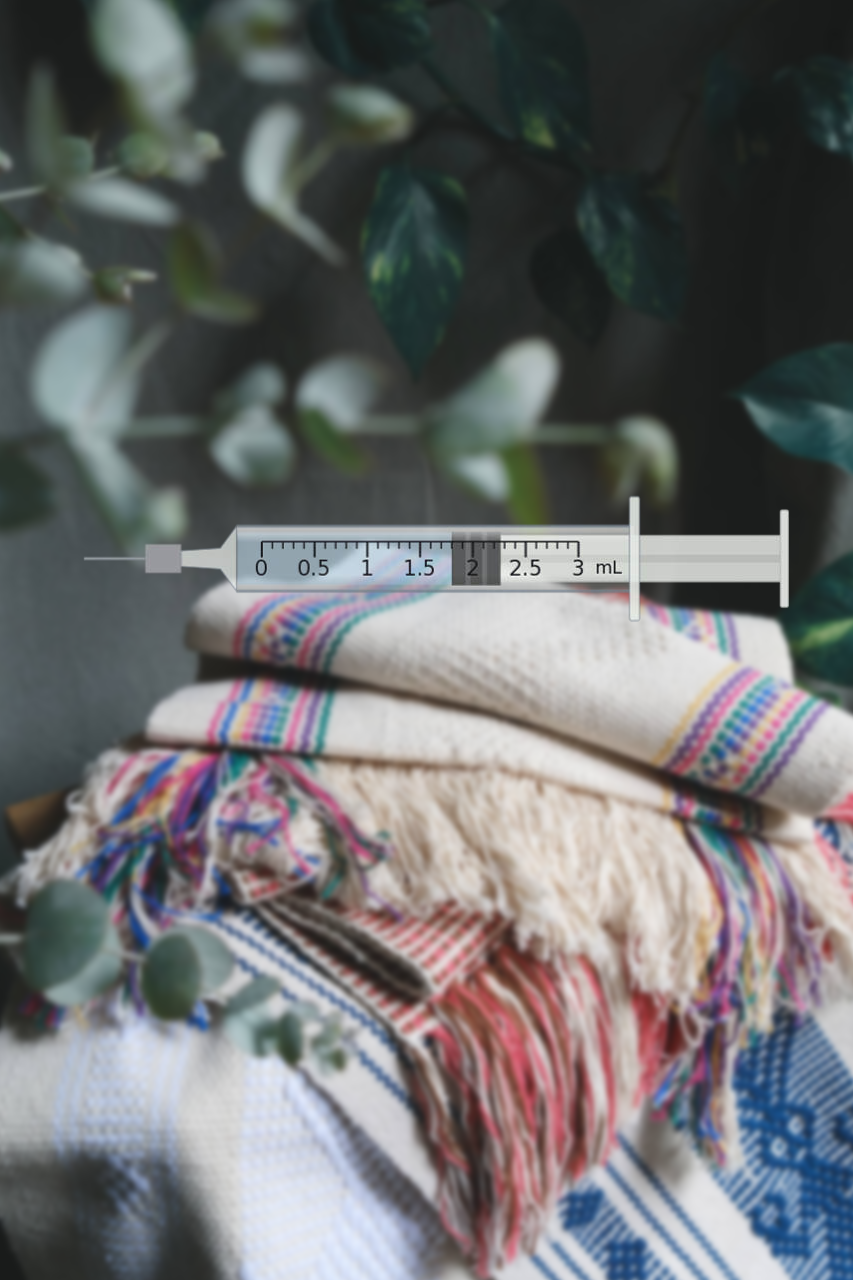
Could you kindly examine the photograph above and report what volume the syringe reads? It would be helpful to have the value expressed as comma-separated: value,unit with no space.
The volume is 1.8,mL
